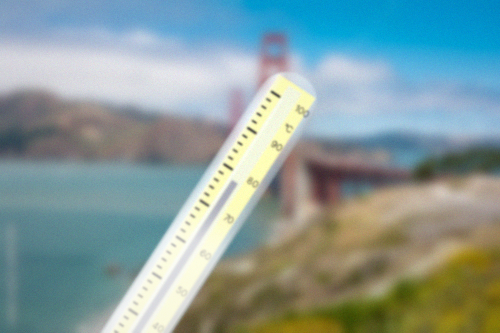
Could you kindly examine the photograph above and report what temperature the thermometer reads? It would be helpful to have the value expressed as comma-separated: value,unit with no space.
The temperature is 78,°C
